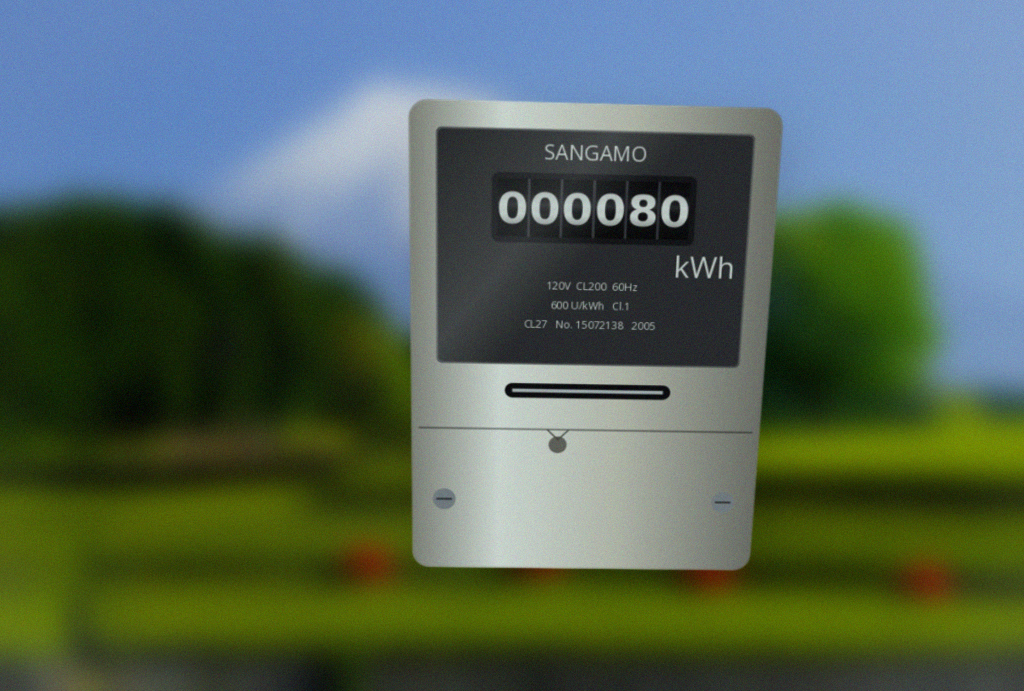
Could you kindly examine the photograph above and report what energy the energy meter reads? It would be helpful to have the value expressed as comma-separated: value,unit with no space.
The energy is 80,kWh
